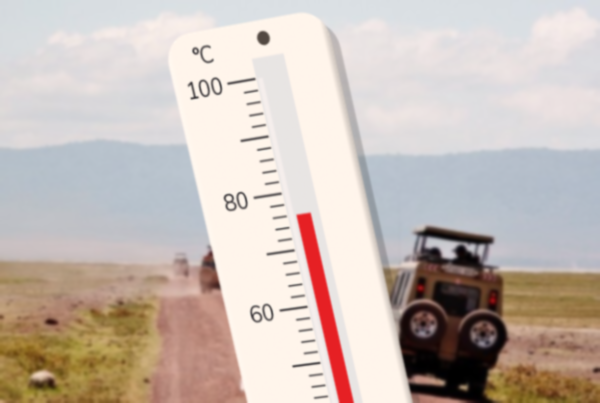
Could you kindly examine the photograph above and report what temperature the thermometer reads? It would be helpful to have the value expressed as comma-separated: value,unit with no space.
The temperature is 76,°C
